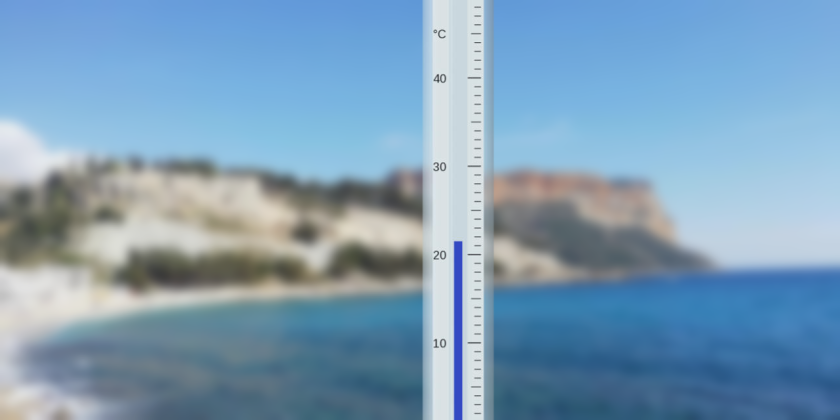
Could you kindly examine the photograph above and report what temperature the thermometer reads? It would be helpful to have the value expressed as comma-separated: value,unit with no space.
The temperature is 21.5,°C
